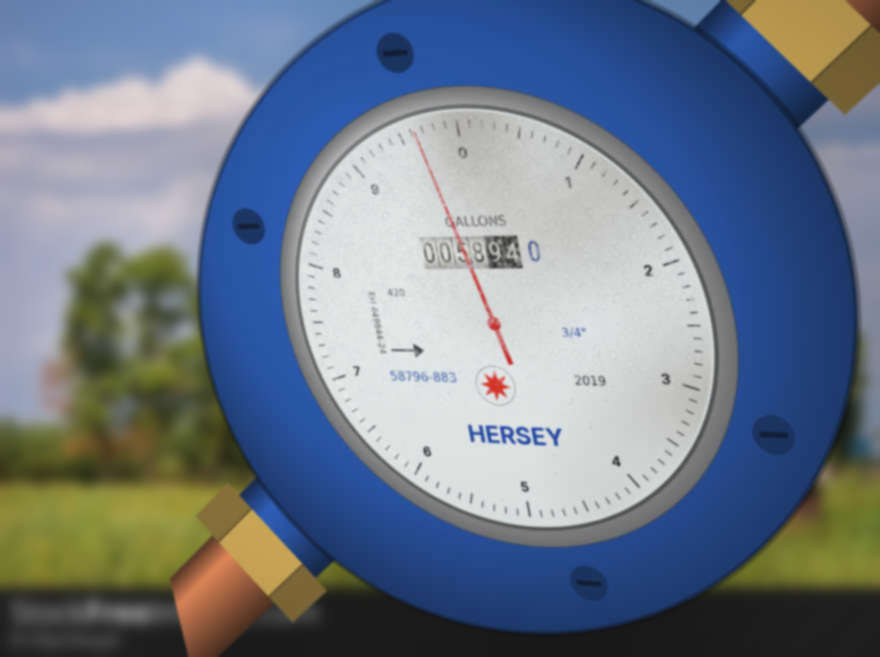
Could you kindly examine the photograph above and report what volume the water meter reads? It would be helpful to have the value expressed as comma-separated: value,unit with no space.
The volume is 58939.6,gal
